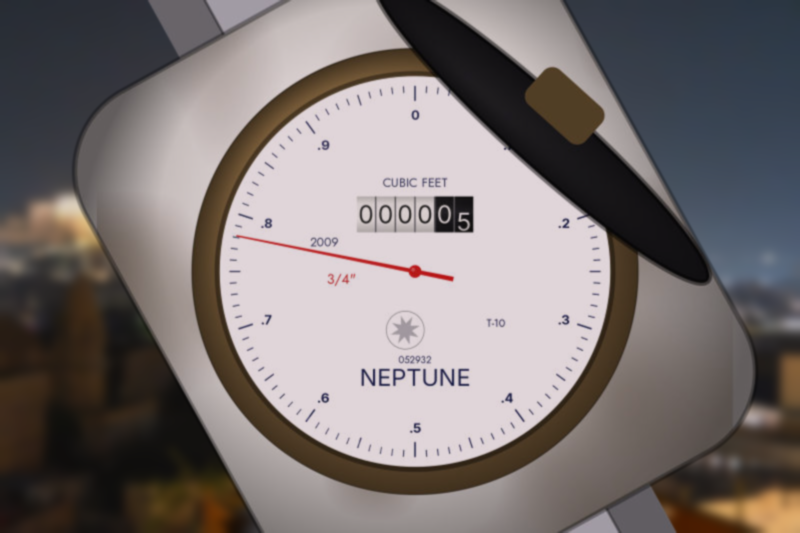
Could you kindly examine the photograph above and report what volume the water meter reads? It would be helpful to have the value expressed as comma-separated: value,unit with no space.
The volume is 4.78,ft³
